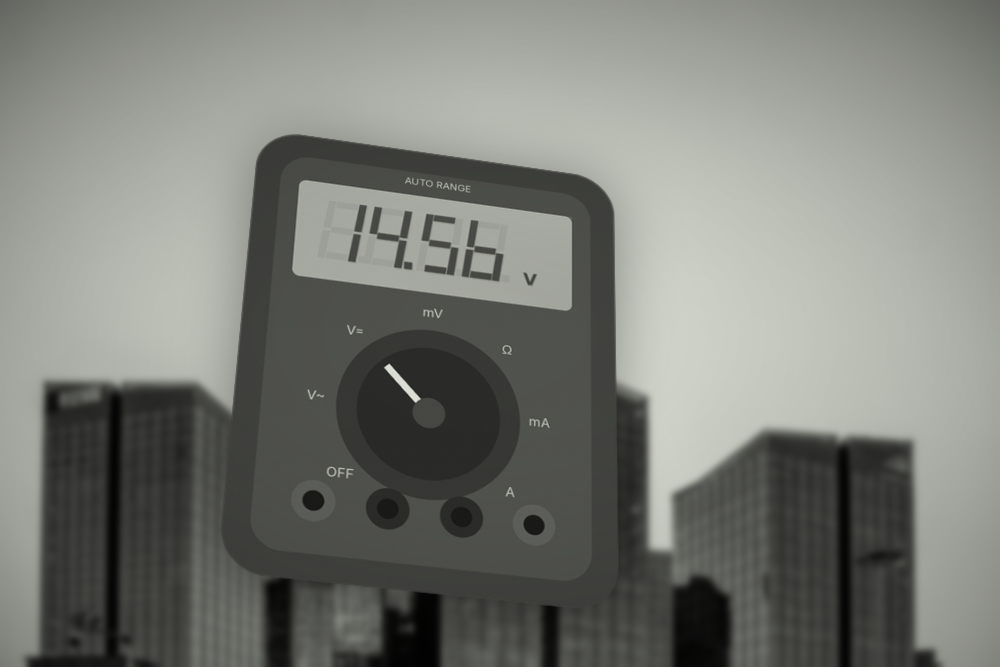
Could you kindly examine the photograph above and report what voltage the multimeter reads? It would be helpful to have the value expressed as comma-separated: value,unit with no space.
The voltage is 14.56,V
